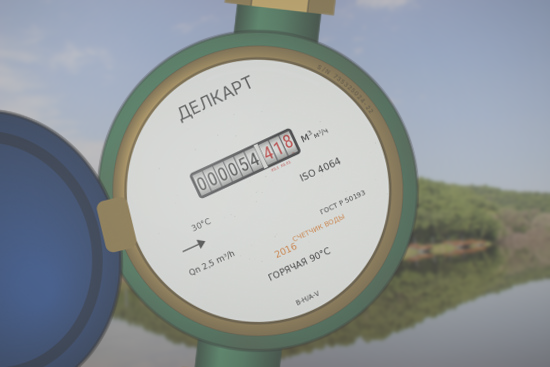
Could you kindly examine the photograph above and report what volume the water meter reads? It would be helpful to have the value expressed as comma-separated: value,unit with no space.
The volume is 54.418,m³
